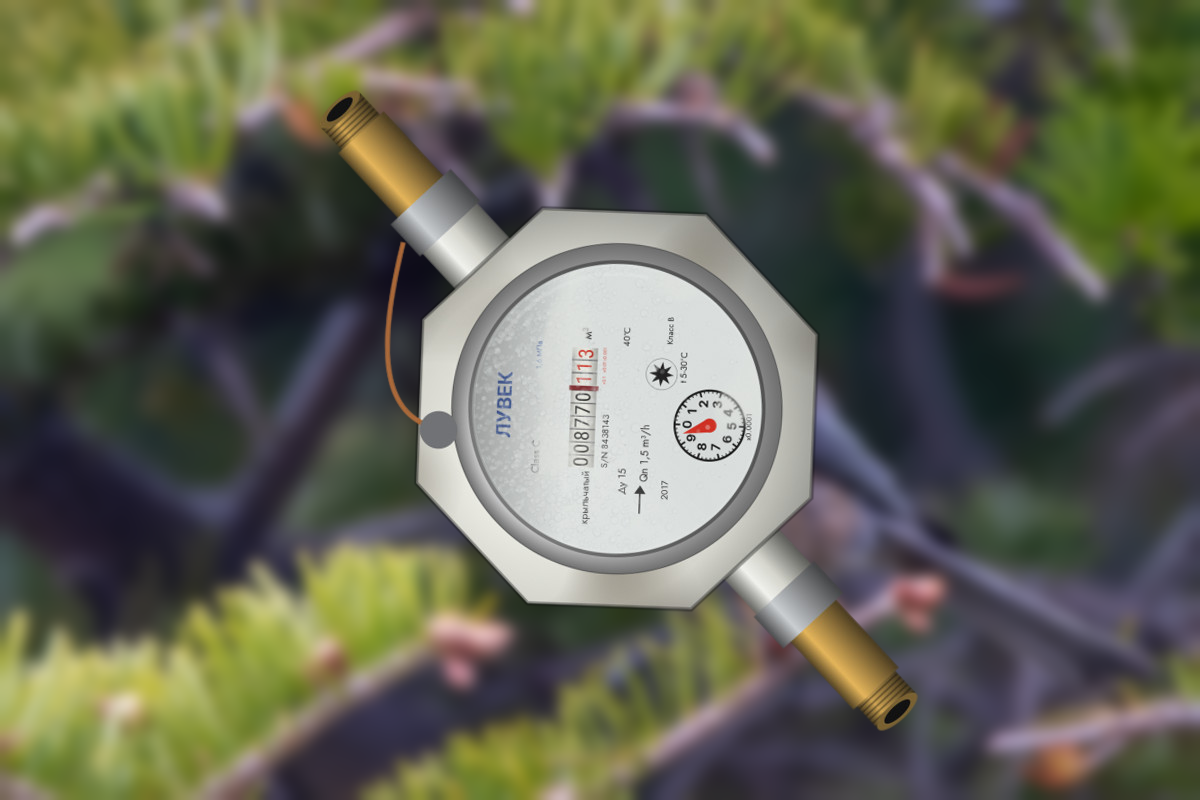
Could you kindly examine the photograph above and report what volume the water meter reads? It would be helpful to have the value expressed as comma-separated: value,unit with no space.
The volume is 8770.1129,m³
